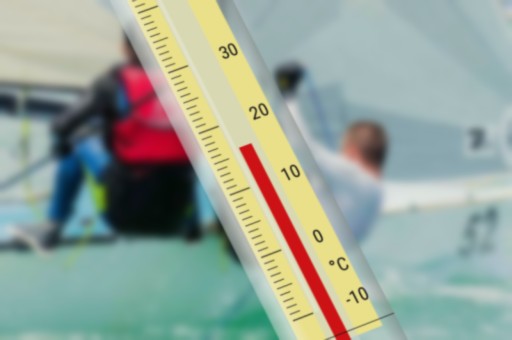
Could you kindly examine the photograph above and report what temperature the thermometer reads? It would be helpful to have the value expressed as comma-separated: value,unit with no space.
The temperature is 16,°C
